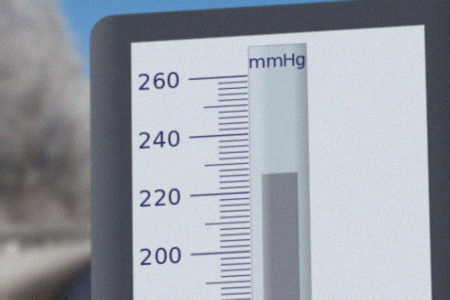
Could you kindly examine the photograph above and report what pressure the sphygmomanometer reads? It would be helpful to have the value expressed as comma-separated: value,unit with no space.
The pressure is 226,mmHg
